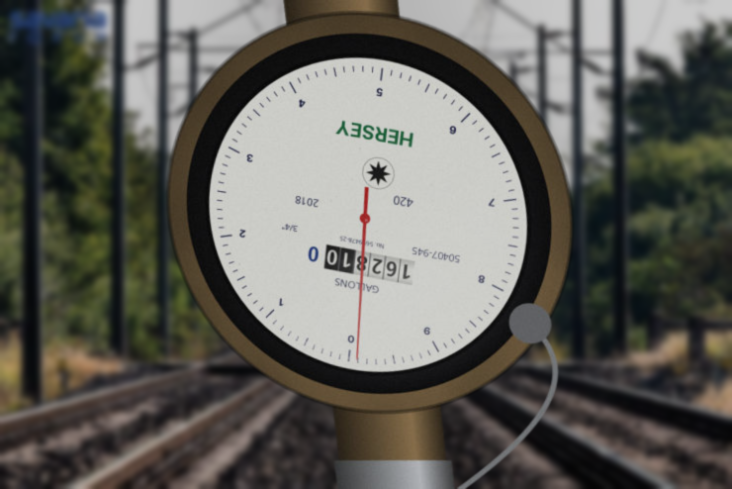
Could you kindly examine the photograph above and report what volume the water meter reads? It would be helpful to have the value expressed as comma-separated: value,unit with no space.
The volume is 1628099.9,gal
